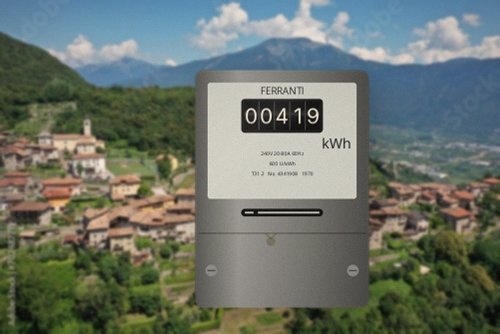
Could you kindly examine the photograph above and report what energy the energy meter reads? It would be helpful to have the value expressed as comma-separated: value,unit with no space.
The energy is 419,kWh
